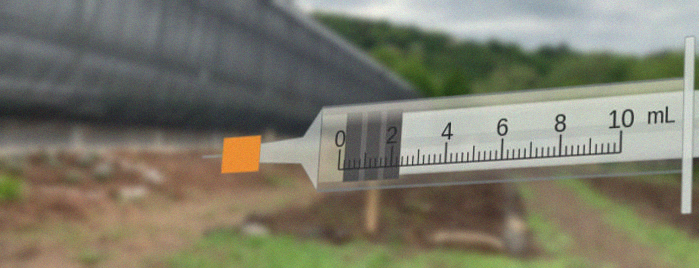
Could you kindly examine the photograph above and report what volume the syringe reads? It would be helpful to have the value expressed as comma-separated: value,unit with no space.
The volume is 0.2,mL
